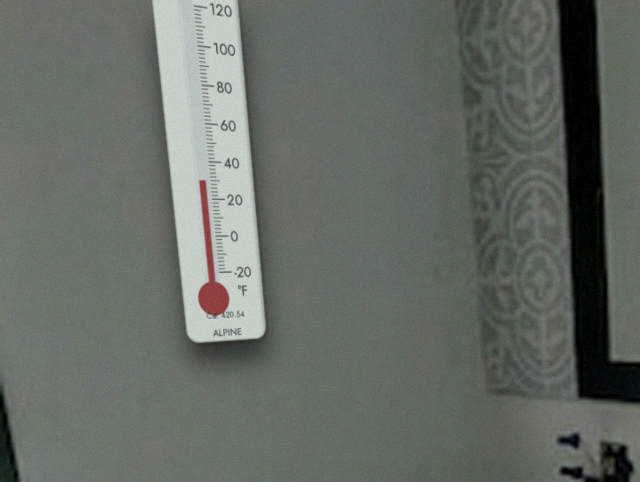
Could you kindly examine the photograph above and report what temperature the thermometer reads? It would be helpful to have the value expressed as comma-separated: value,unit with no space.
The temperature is 30,°F
